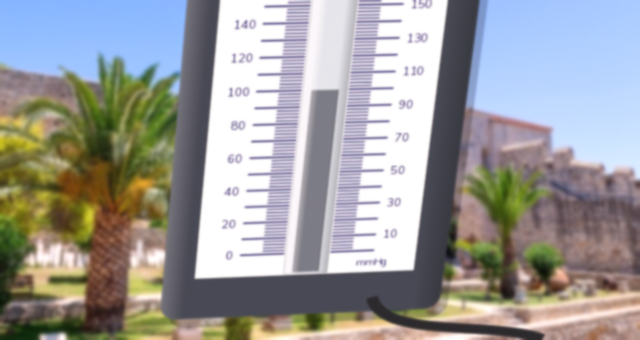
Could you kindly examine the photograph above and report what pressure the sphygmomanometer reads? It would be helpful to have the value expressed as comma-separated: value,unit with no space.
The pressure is 100,mmHg
